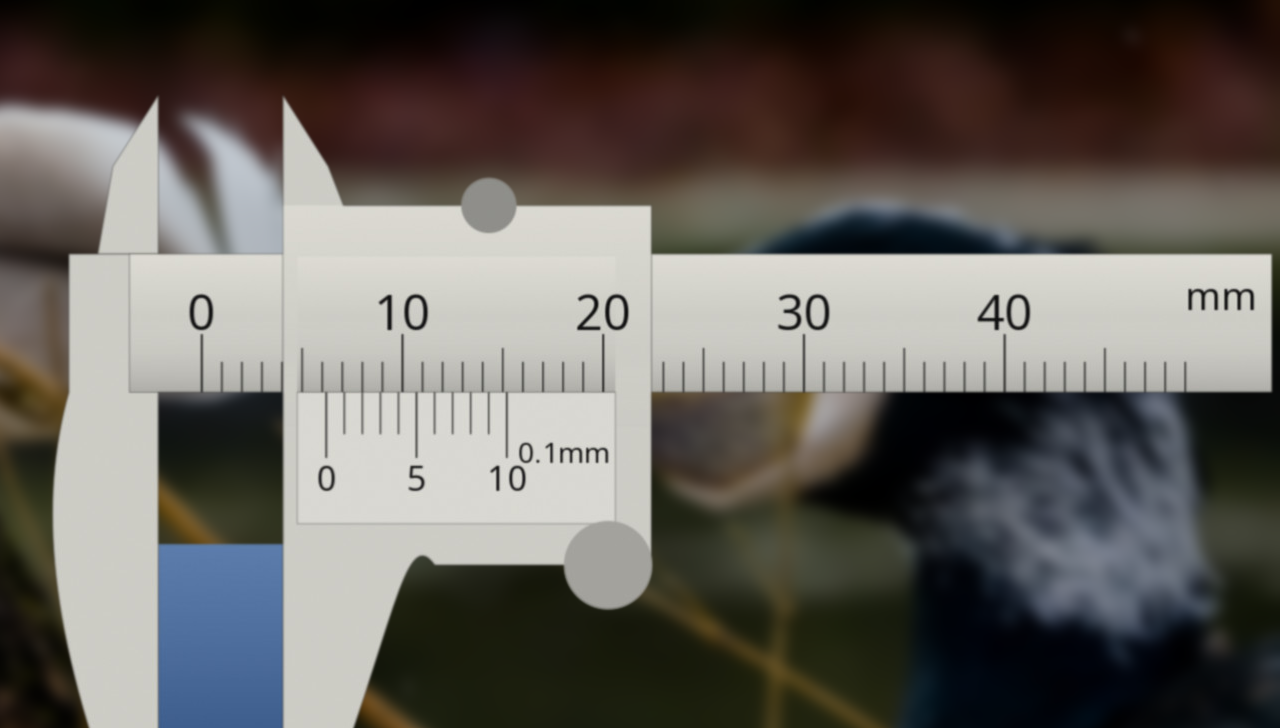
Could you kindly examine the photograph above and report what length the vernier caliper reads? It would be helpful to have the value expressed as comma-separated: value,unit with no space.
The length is 6.2,mm
